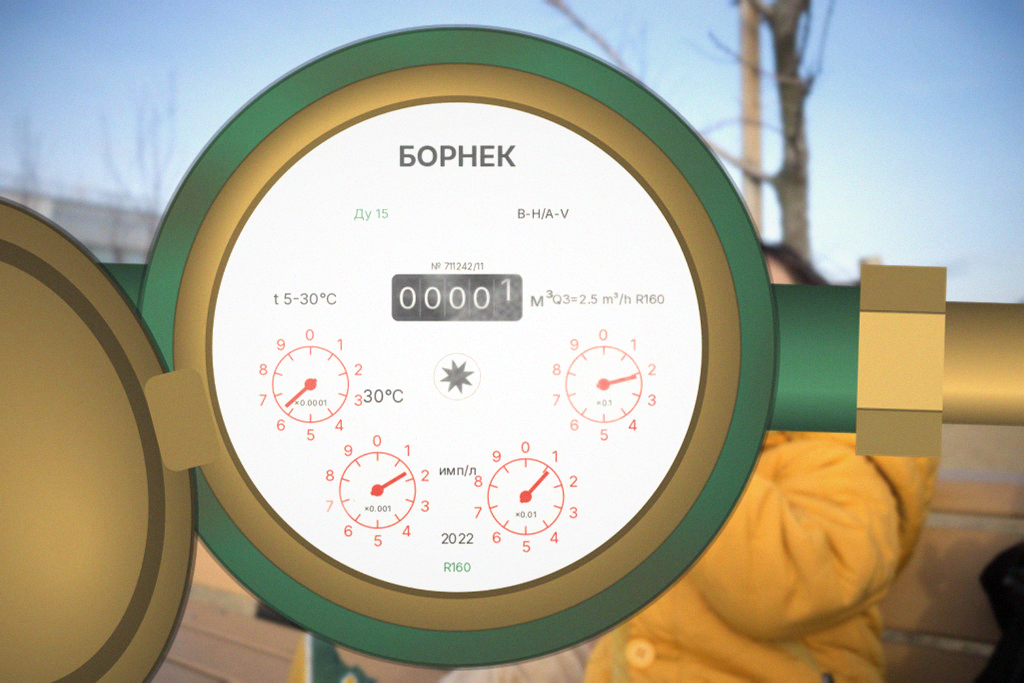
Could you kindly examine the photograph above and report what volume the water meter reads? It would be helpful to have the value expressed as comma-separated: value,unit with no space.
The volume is 1.2116,m³
